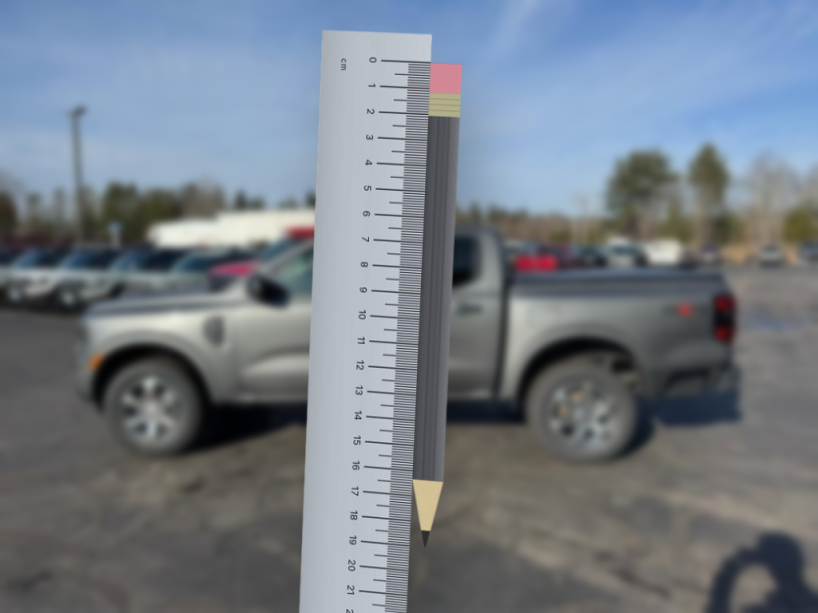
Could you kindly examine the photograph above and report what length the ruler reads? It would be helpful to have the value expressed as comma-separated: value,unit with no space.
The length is 19,cm
